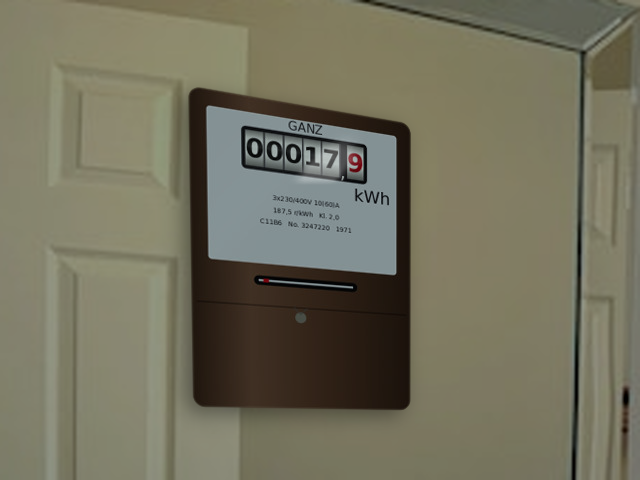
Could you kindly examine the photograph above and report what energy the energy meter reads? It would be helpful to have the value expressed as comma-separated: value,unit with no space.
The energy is 17.9,kWh
